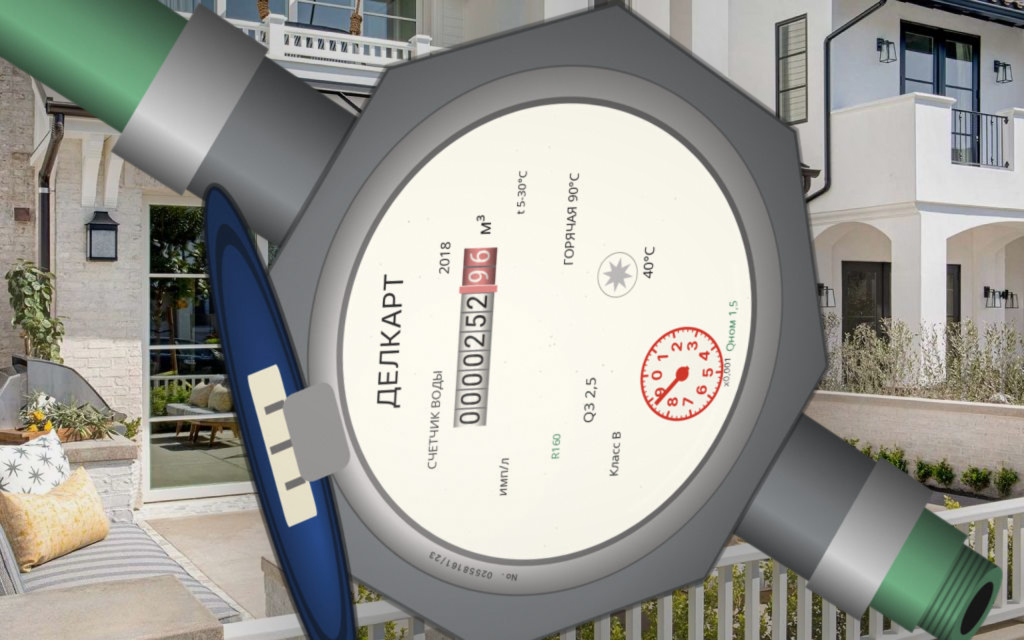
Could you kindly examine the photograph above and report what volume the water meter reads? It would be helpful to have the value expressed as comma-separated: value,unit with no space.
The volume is 252.968,m³
